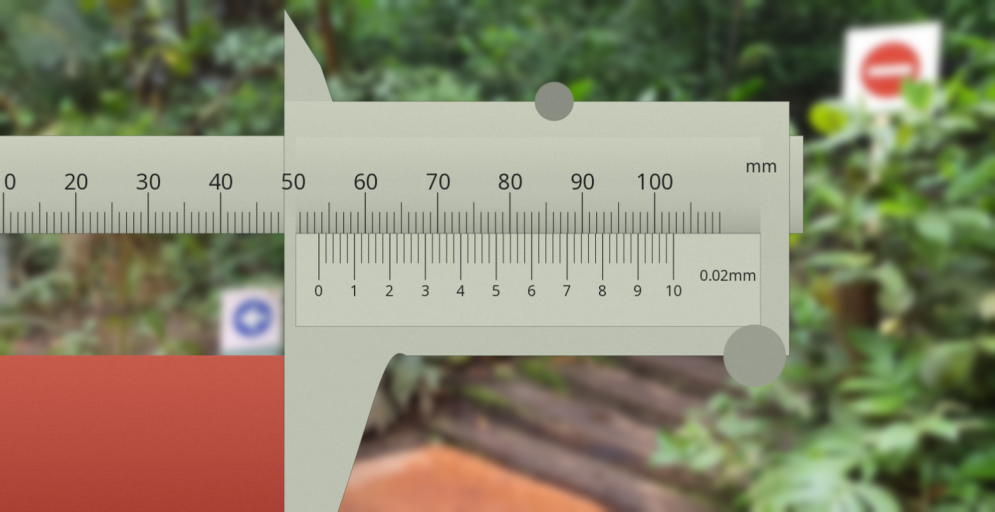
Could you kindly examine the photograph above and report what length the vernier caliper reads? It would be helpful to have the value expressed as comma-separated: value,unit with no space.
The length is 53.6,mm
